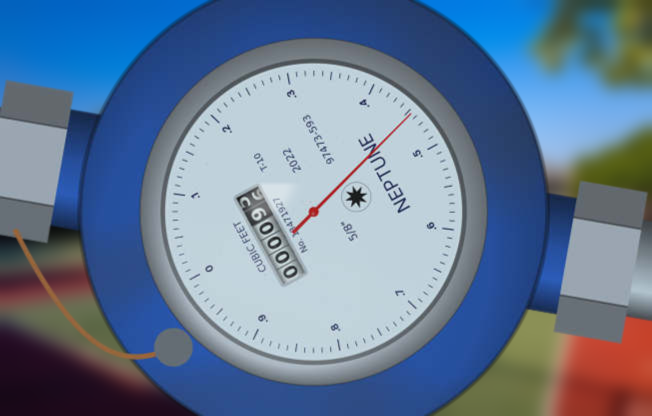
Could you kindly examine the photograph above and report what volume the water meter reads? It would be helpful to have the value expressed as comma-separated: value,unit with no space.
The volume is 95.45,ft³
